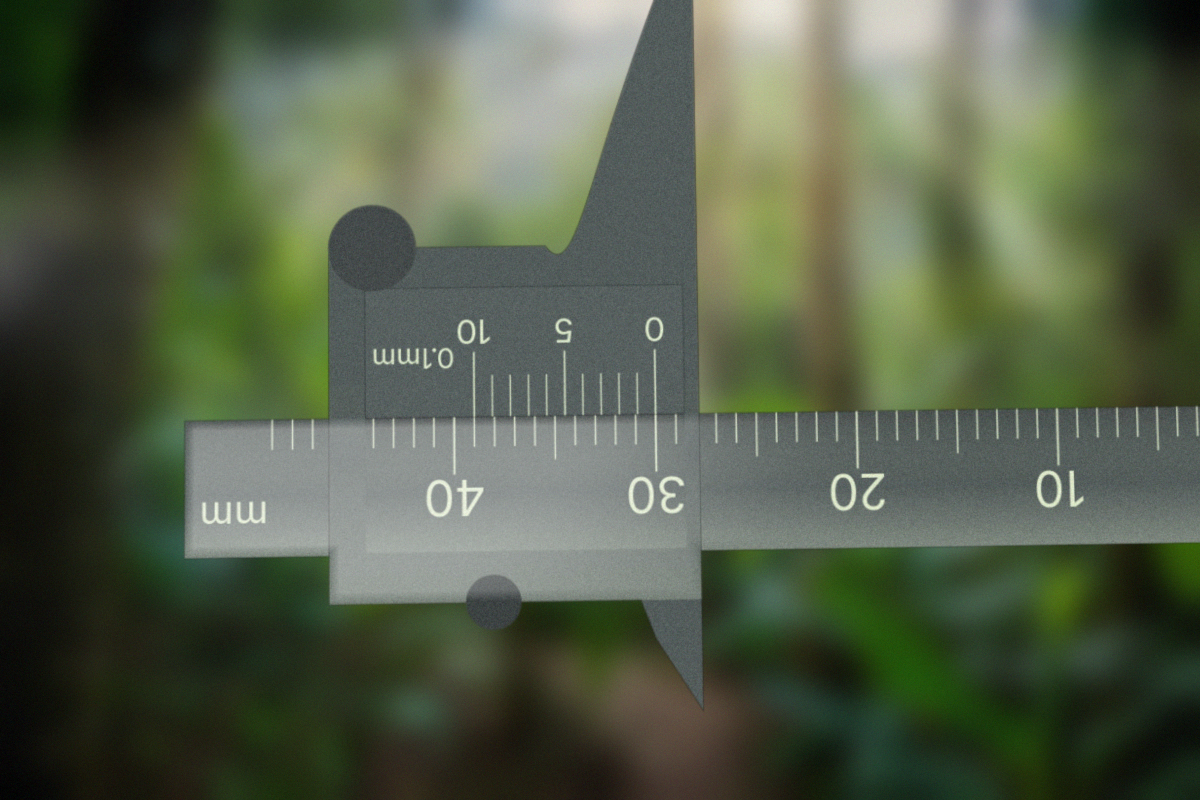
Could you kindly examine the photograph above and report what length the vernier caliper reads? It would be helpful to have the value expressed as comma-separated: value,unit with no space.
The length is 30.0,mm
